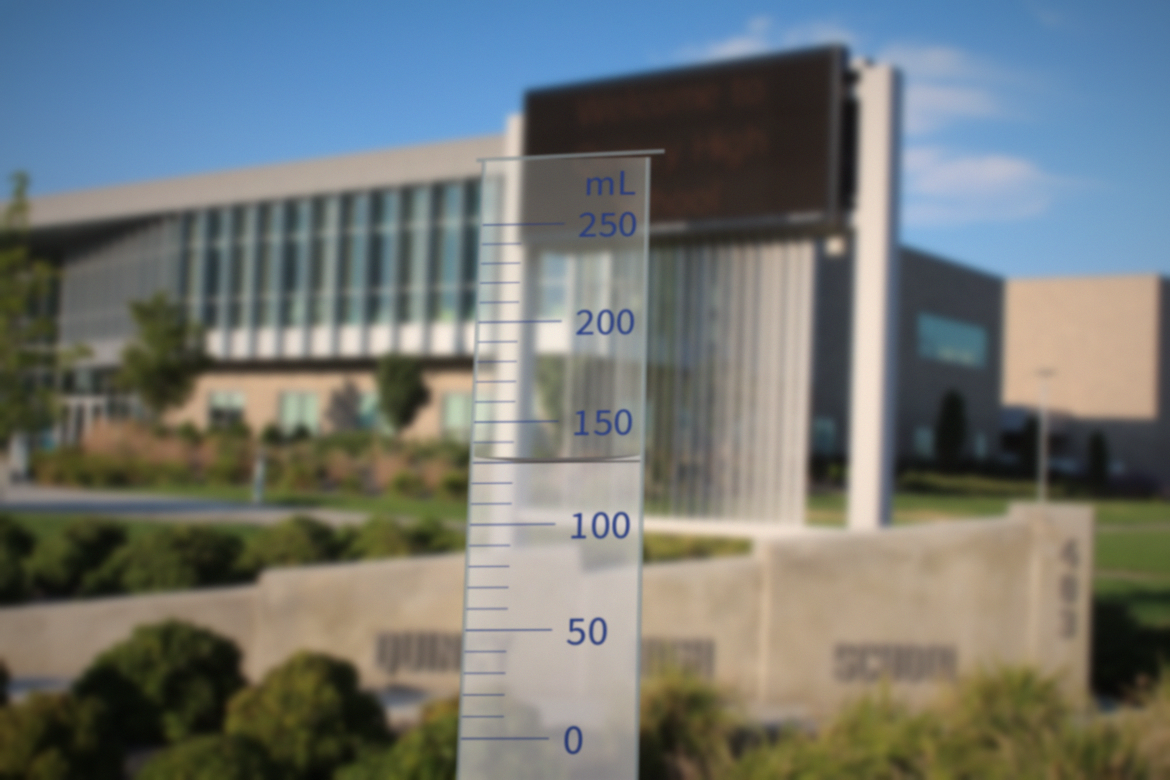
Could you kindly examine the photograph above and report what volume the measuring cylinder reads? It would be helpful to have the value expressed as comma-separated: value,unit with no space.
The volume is 130,mL
